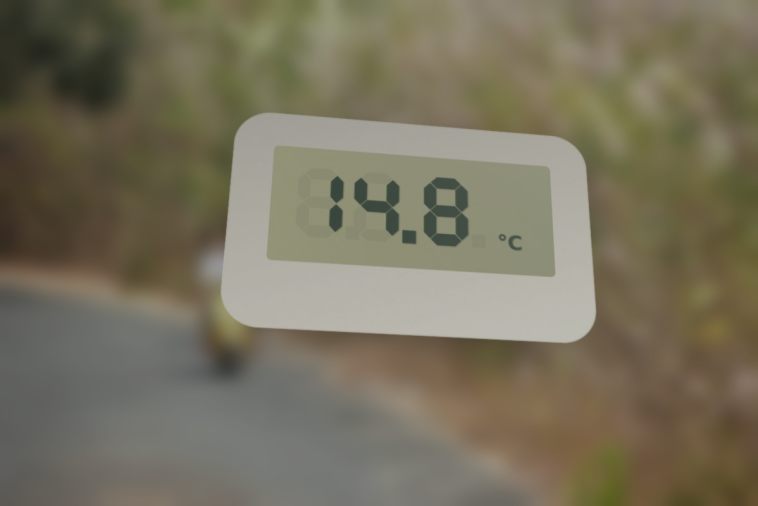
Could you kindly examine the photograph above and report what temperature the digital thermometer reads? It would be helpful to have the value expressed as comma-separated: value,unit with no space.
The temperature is 14.8,°C
